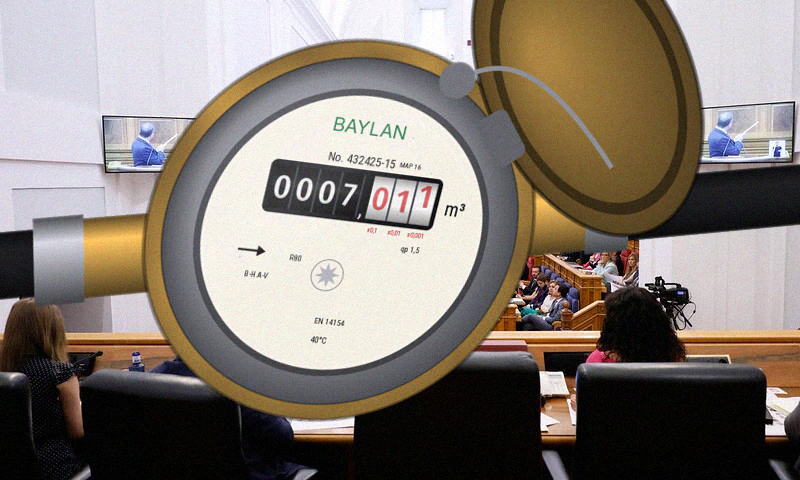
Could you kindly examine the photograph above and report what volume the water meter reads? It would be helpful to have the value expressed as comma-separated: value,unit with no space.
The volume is 7.011,m³
